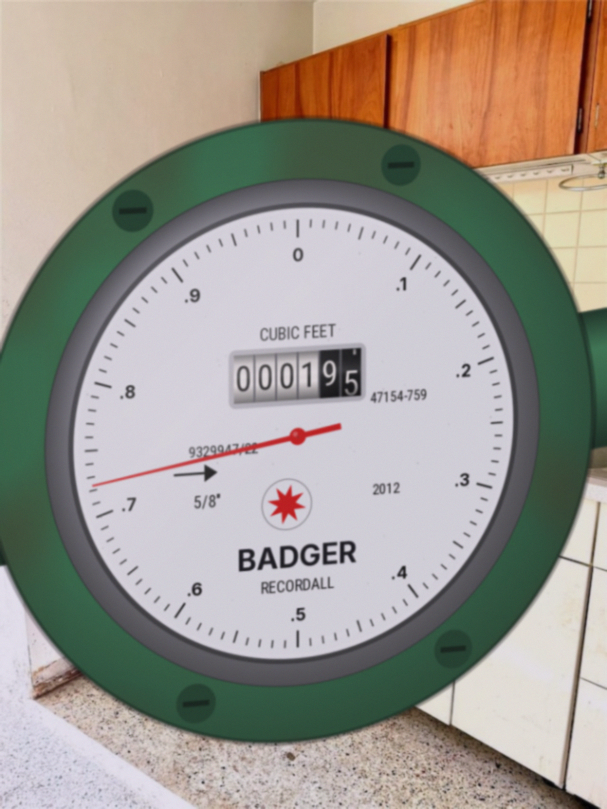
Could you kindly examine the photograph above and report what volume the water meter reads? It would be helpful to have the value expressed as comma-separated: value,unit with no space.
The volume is 194.72,ft³
